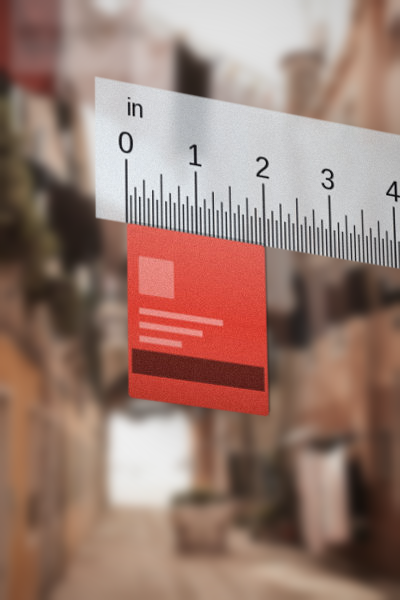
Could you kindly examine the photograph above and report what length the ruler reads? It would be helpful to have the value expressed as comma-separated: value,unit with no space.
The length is 2,in
